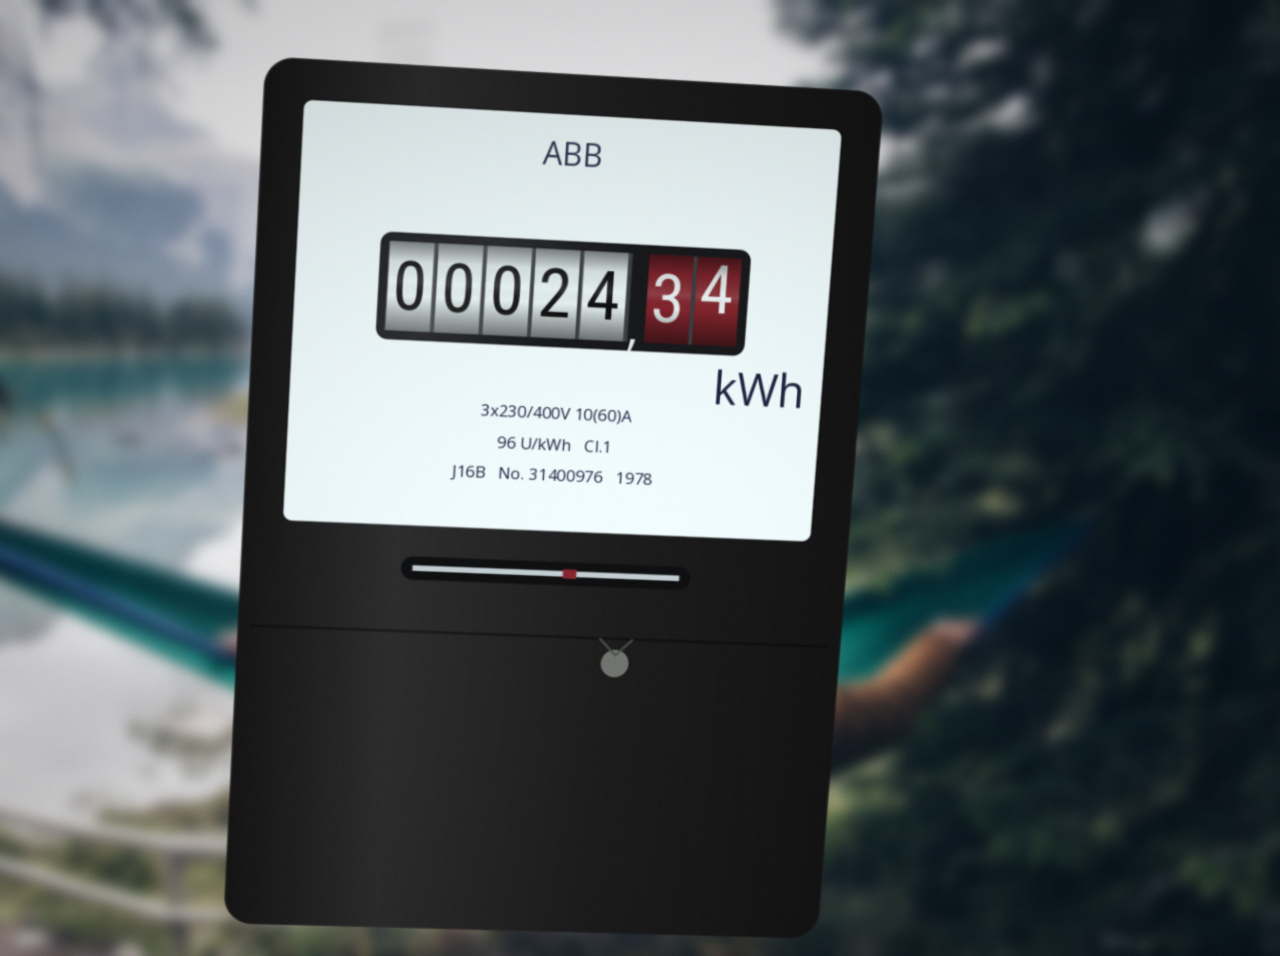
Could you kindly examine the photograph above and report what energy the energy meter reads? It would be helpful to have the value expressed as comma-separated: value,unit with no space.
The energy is 24.34,kWh
